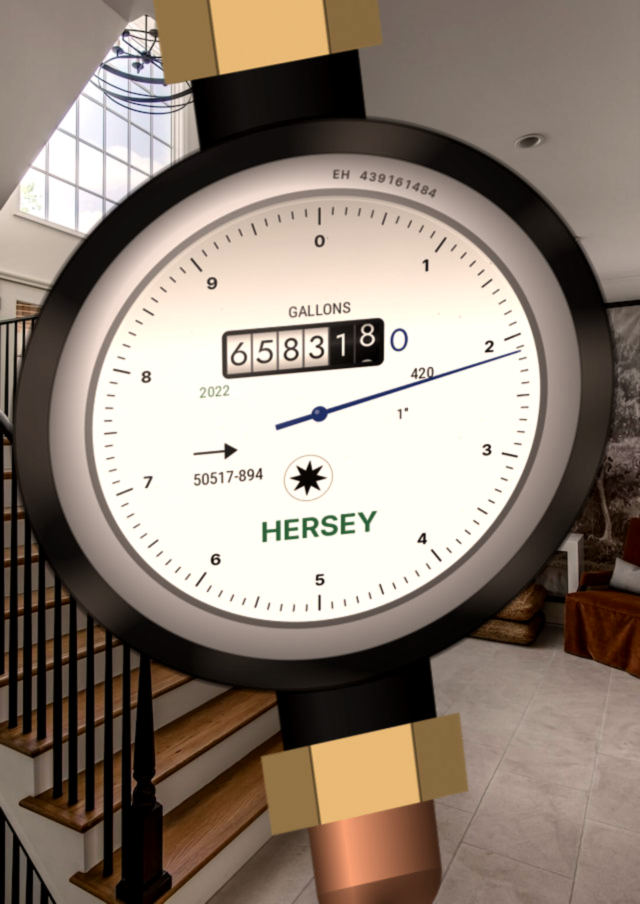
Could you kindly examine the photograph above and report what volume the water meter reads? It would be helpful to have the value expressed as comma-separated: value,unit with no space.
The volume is 6583182.1,gal
